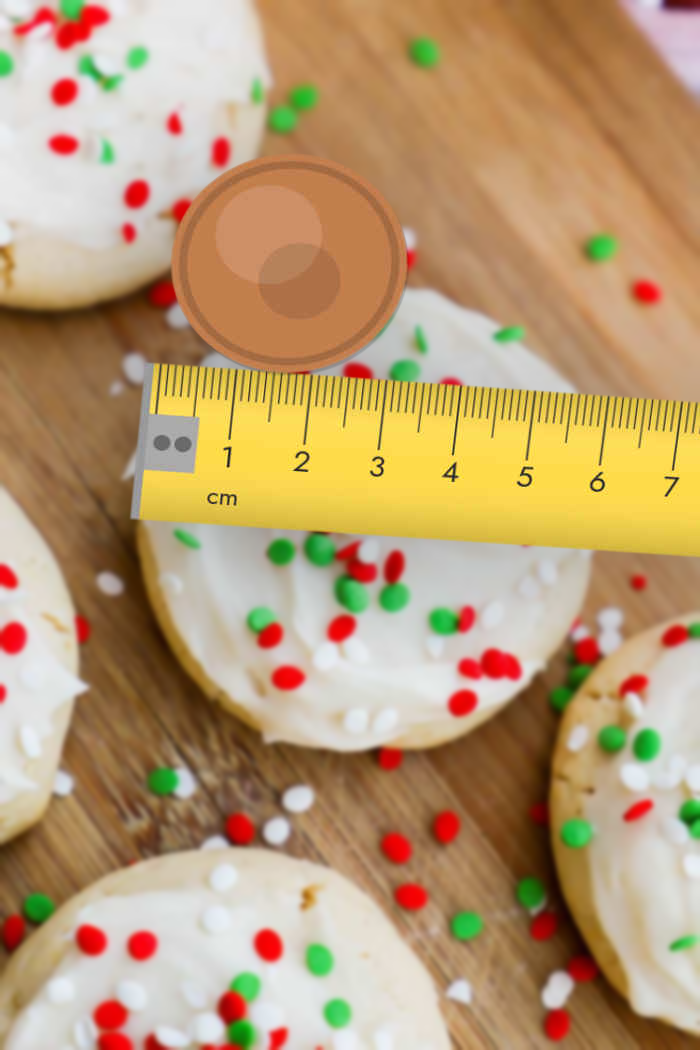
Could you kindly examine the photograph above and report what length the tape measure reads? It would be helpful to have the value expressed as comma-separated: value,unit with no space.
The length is 3.1,cm
